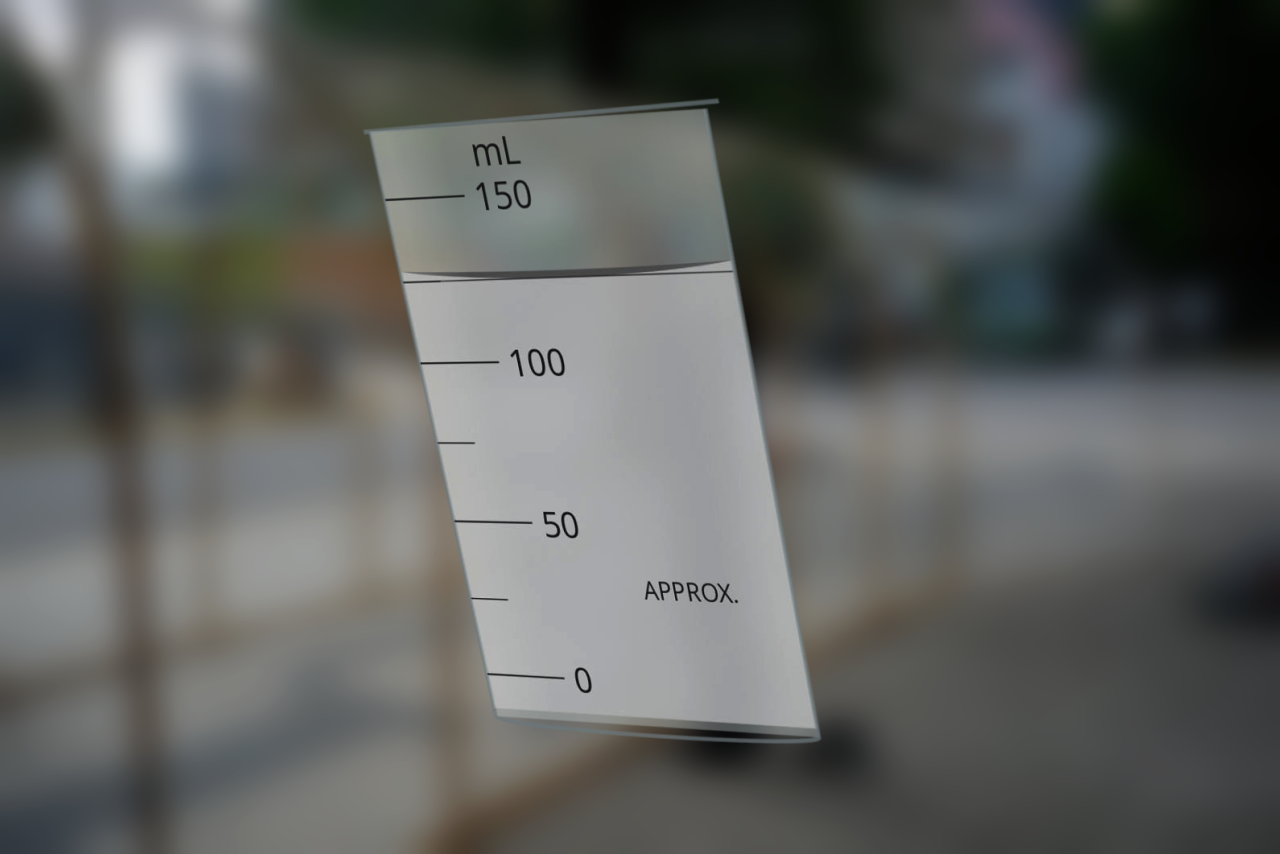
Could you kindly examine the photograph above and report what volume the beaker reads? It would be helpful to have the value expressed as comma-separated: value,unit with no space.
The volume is 125,mL
